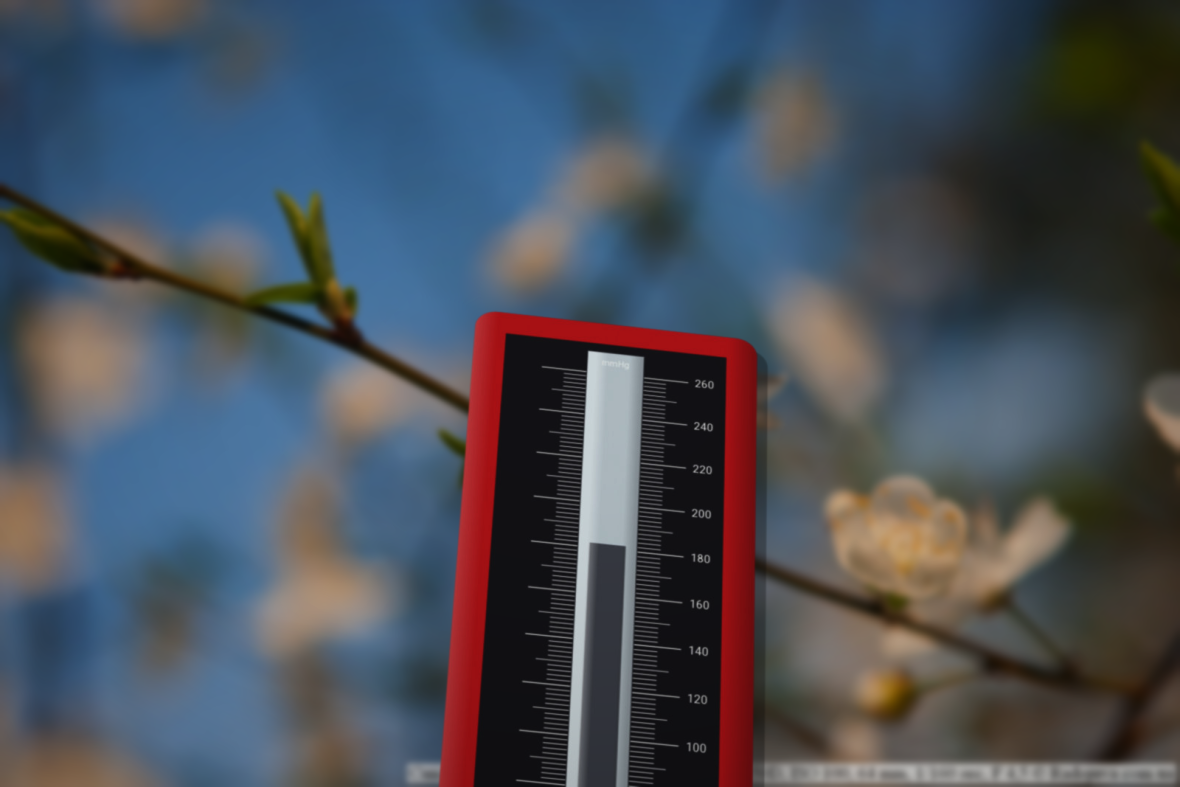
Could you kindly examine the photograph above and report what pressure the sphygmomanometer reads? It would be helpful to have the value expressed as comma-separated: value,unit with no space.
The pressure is 182,mmHg
